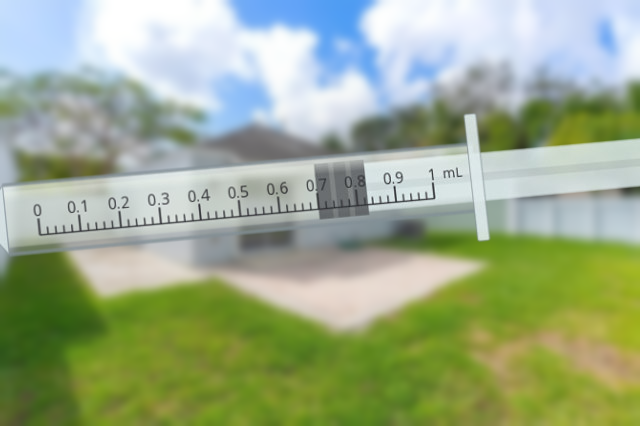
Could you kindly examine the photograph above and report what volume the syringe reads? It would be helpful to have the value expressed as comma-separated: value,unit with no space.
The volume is 0.7,mL
